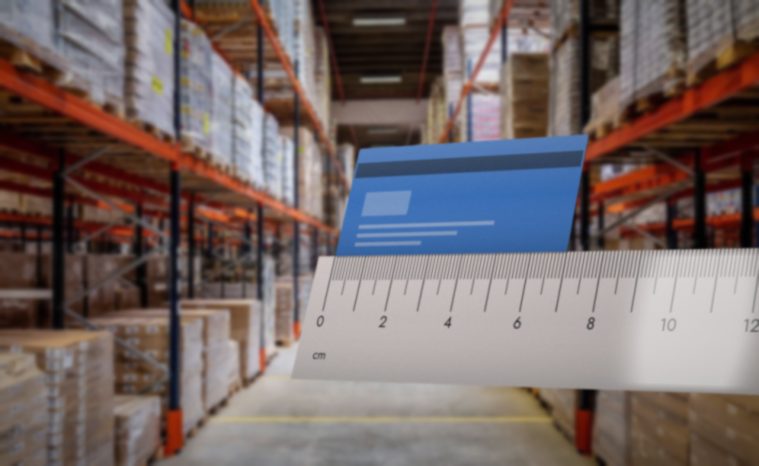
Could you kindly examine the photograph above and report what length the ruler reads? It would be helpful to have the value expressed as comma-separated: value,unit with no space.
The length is 7,cm
